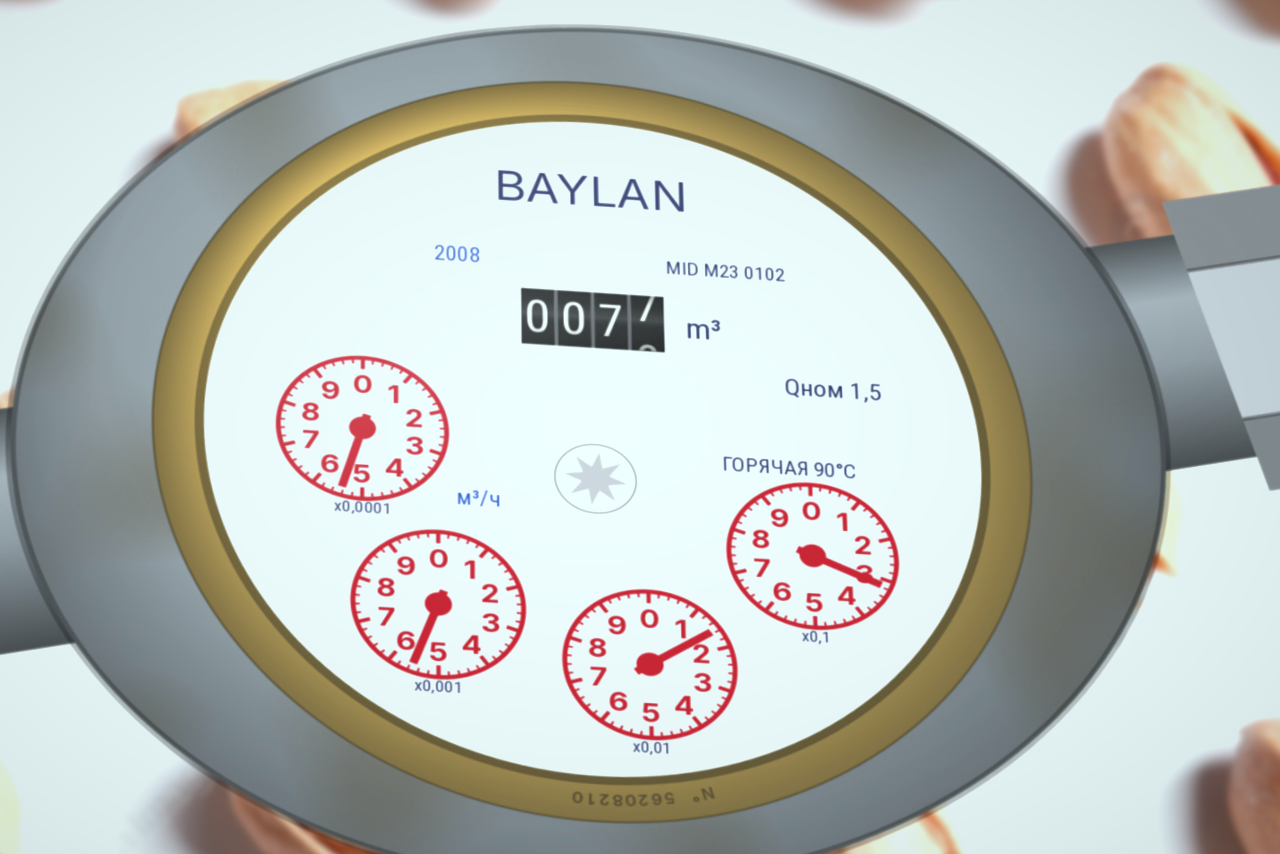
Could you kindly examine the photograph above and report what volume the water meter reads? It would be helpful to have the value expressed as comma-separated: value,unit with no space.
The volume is 77.3155,m³
